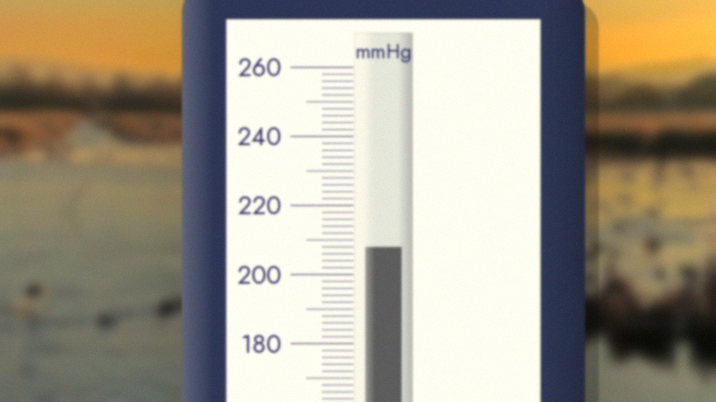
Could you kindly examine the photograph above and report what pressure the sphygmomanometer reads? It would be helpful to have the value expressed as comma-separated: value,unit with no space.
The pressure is 208,mmHg
